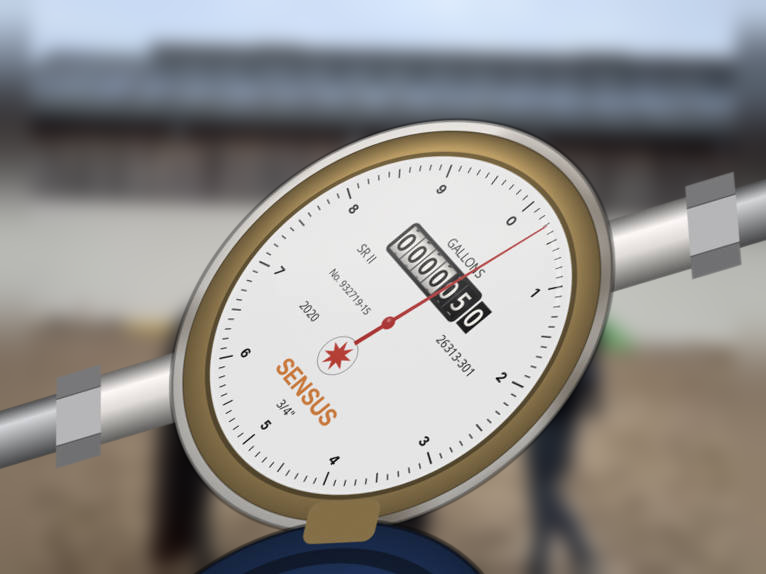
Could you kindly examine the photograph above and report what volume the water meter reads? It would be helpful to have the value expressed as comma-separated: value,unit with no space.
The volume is 50.3,gal
